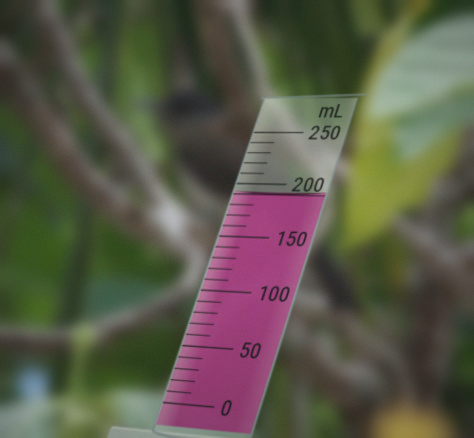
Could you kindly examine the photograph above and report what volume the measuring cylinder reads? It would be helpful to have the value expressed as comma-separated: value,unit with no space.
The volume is 190,mL
